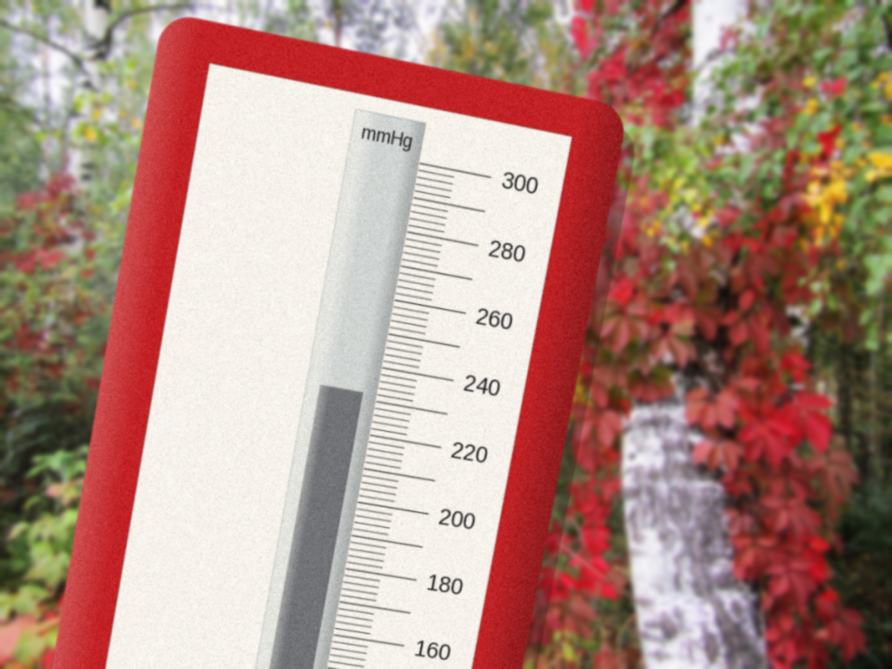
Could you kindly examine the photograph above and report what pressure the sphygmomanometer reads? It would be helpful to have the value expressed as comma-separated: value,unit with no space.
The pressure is 232,mmHg
